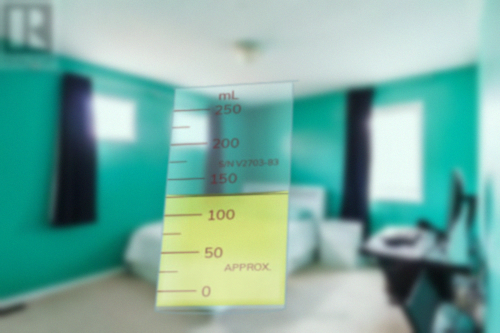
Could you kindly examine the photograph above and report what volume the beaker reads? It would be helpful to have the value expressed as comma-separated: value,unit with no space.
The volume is 125,mL
